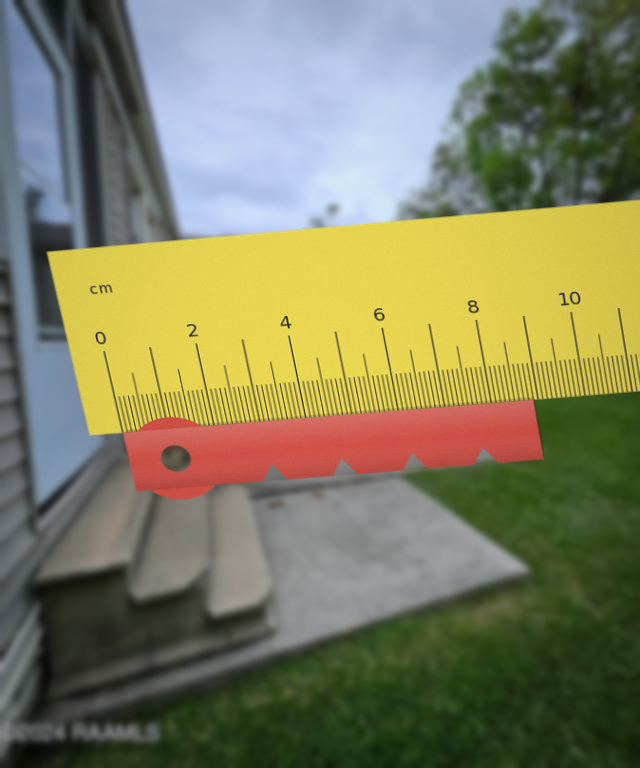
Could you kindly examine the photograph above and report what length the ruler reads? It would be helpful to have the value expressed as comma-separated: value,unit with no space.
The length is 8.9,cm
